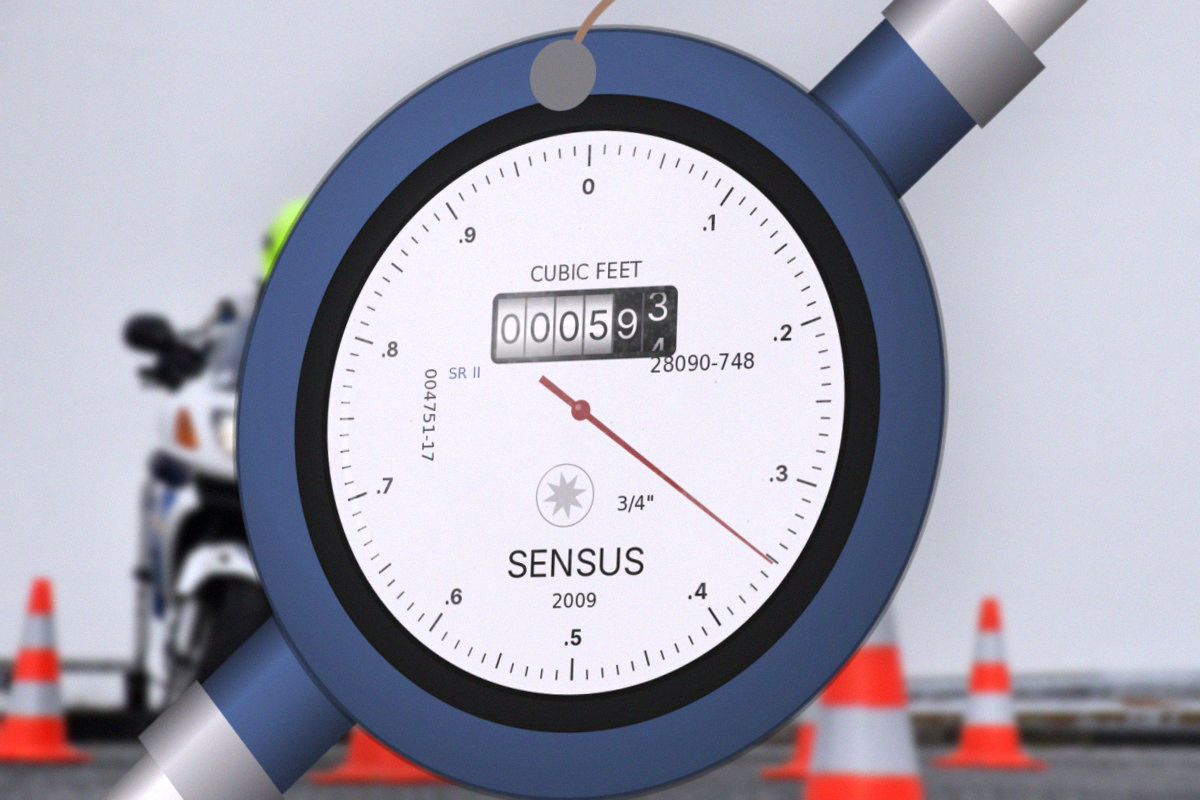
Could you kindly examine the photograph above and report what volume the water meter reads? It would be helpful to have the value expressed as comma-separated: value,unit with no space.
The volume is 593.35,ft³
